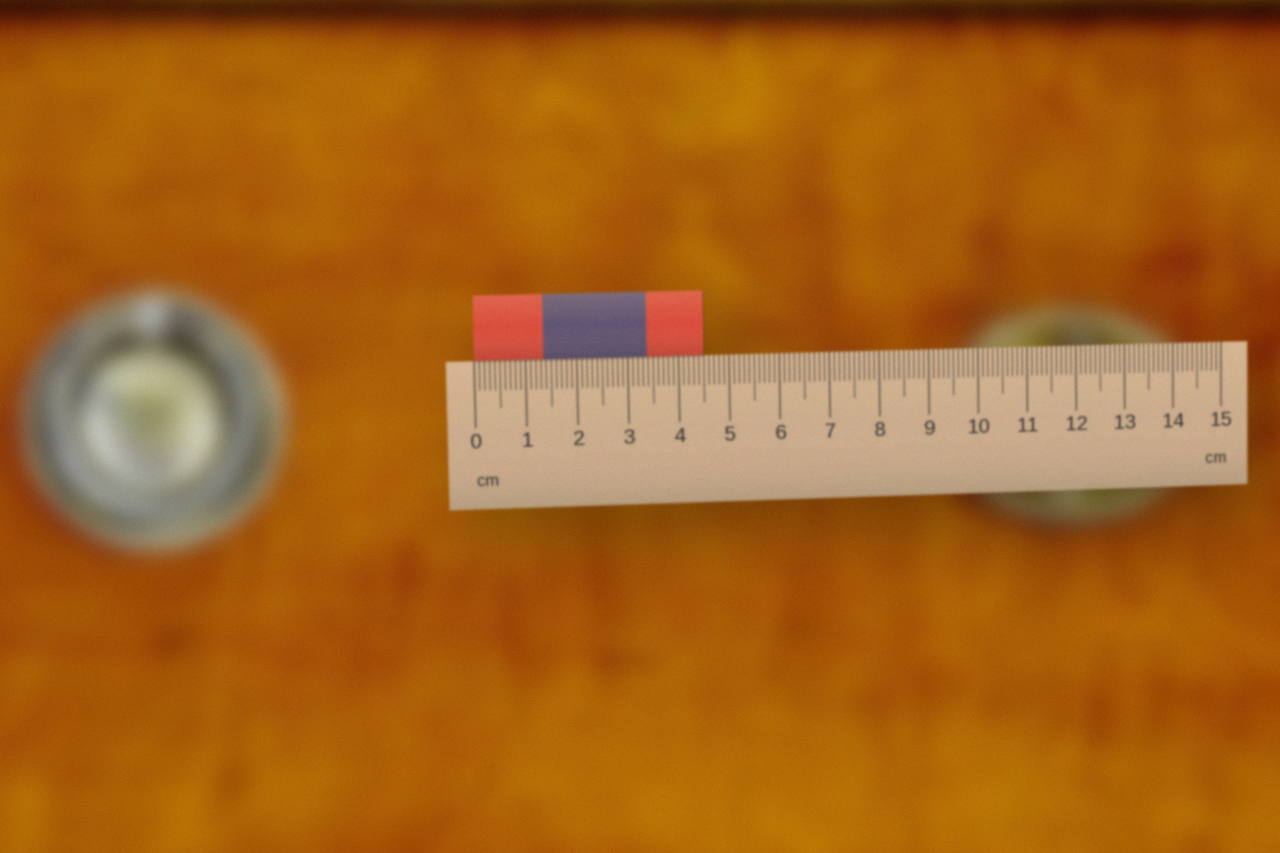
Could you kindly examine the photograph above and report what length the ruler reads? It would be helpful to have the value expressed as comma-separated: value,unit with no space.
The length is 4.5,cm
